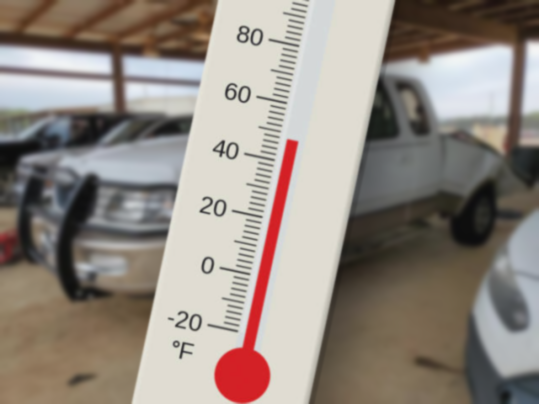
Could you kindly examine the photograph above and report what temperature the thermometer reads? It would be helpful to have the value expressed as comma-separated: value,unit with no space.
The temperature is 48,°F
